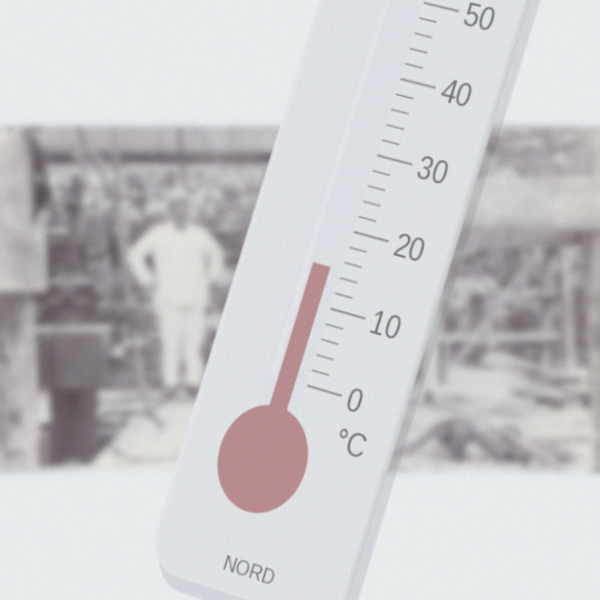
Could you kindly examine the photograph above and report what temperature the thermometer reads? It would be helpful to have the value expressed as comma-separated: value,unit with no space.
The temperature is 15,°C
